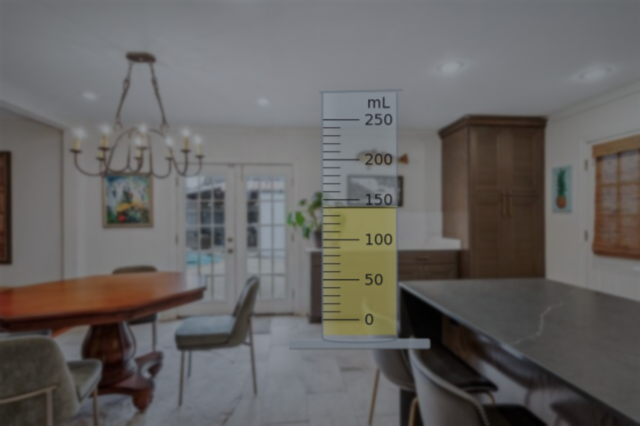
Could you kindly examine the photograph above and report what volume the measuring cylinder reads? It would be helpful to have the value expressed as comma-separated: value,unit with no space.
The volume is 140,mL
